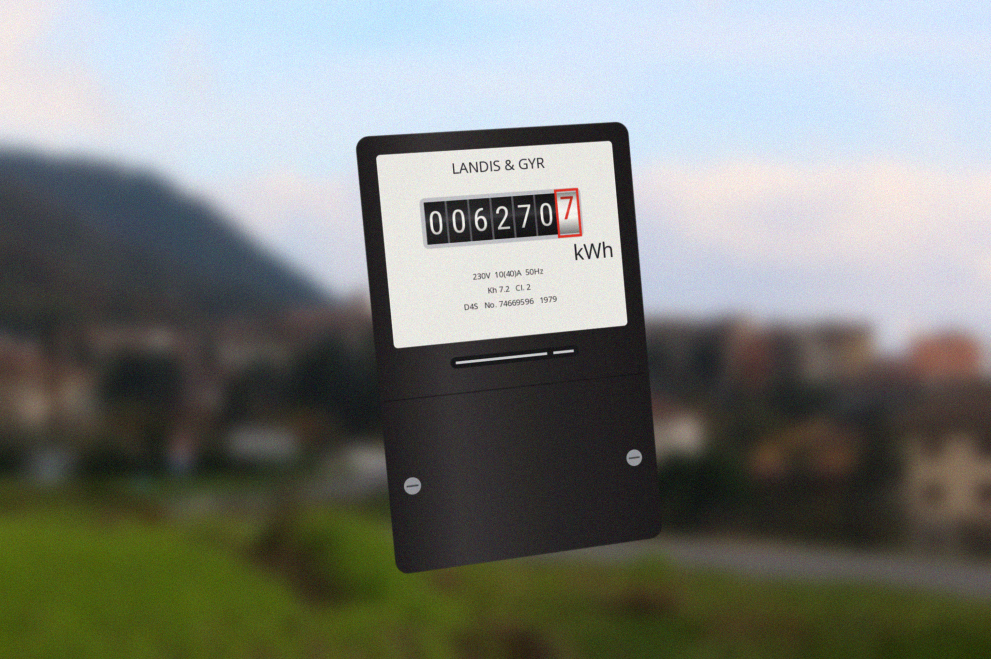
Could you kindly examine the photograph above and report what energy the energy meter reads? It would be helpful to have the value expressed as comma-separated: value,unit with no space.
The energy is 6270.7,kWh
